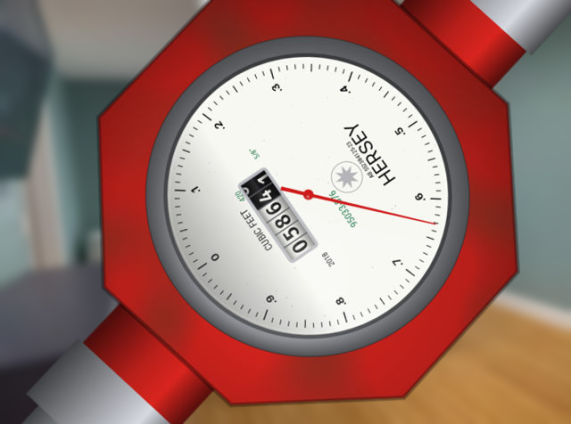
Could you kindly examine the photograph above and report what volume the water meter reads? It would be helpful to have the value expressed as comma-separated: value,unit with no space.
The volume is 58640.63,ft³
